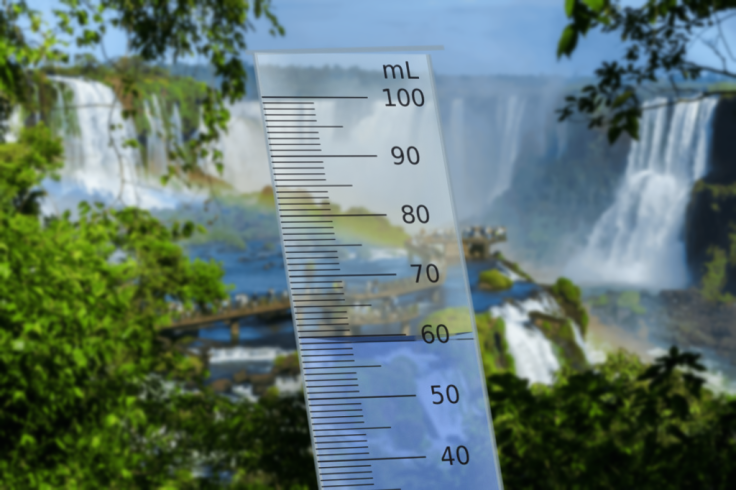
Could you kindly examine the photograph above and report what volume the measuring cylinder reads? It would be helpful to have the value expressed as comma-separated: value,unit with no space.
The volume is 59,mL
